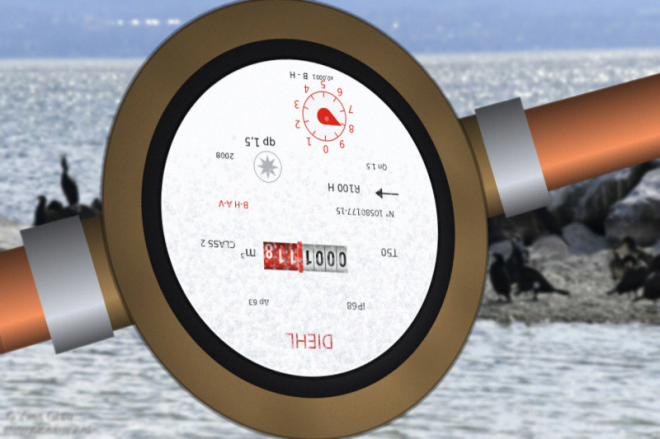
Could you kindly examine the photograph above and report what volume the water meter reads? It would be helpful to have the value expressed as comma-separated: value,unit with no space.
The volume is 1.1178,m³
